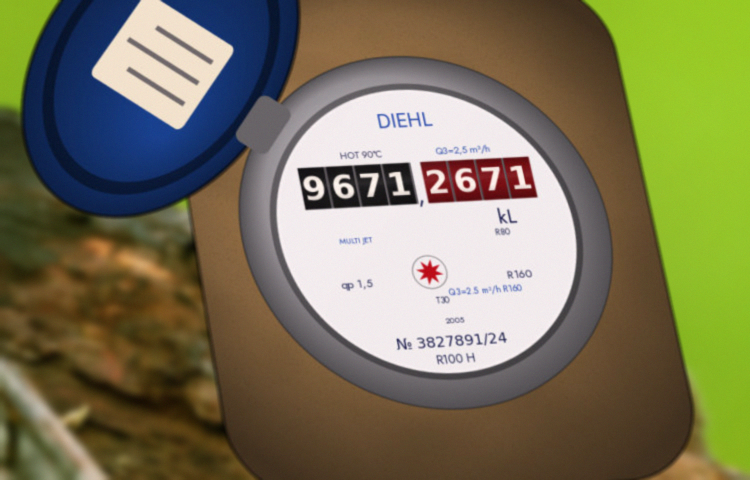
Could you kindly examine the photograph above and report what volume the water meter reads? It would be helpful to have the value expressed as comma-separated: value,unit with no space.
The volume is 9671.2671,kL
